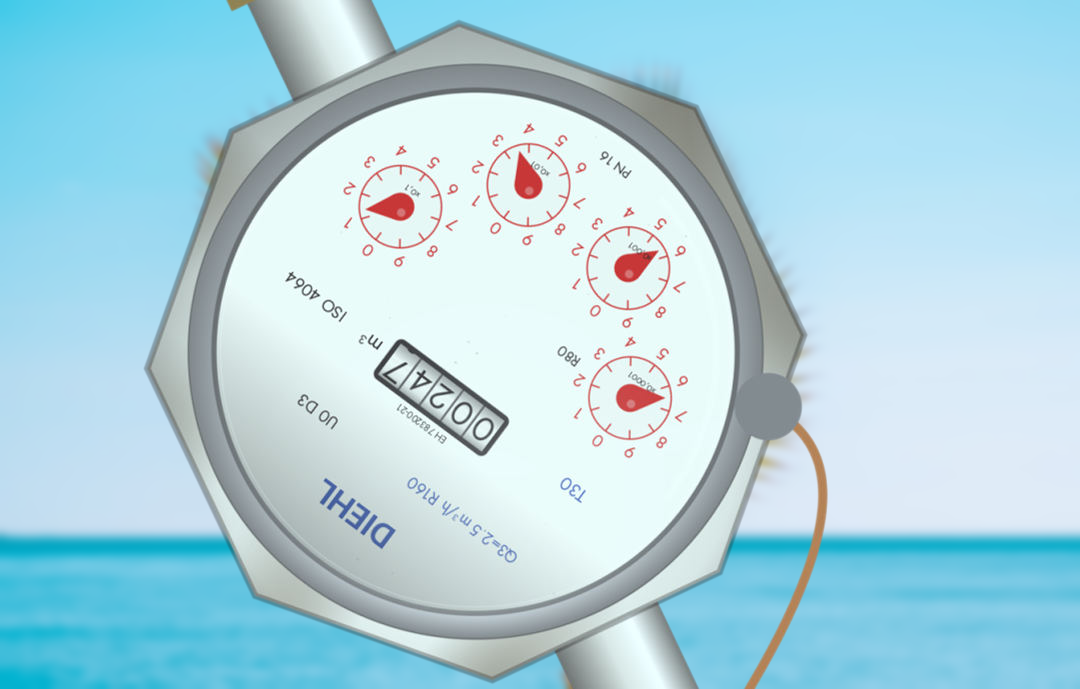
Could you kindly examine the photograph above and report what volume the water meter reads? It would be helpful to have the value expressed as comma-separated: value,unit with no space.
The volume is 247.1356,m³
